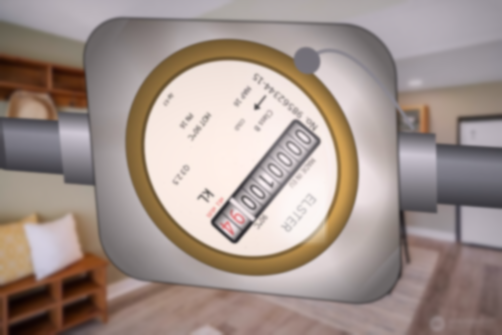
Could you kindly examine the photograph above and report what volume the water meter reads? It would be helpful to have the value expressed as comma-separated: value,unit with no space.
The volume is 100.94,kL
